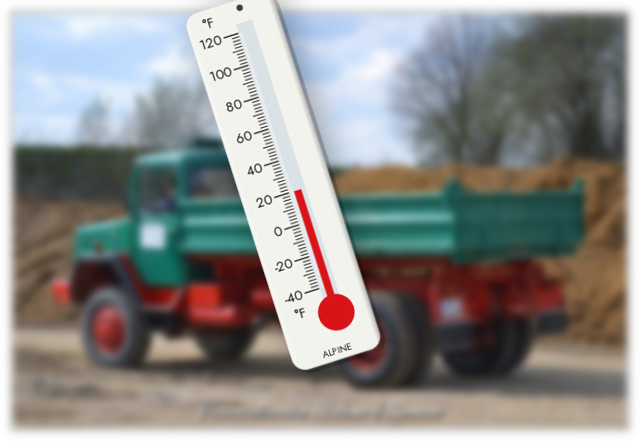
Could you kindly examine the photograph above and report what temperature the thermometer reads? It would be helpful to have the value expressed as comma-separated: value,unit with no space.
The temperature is 20,°F
